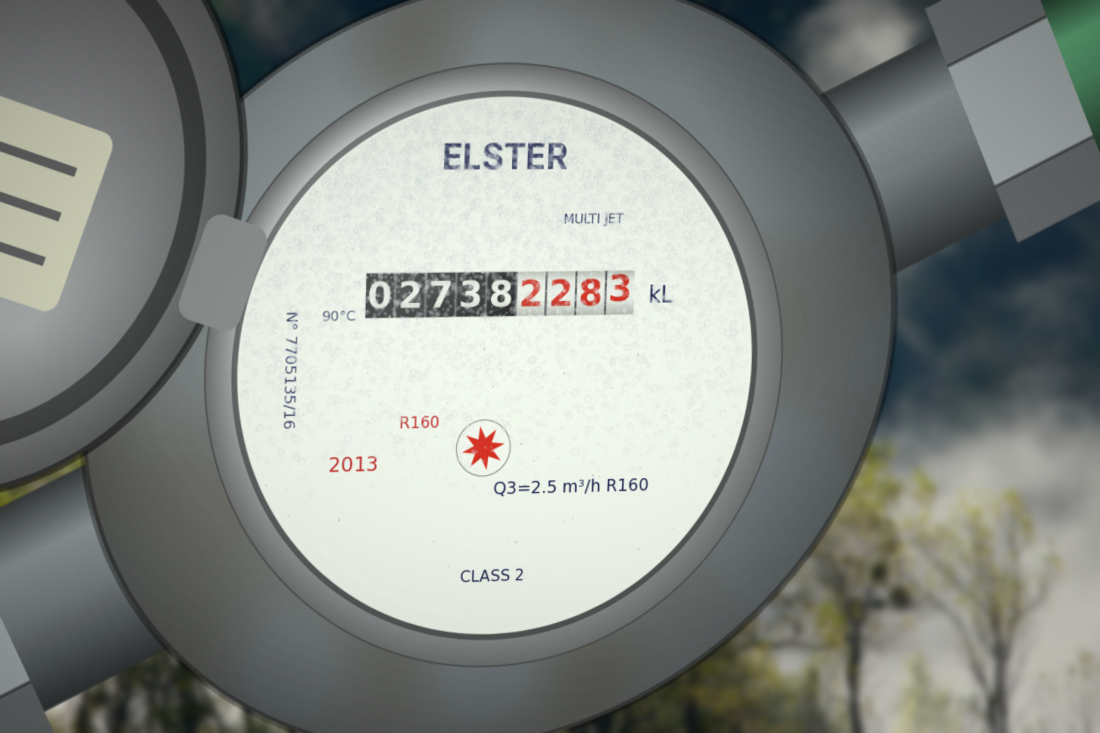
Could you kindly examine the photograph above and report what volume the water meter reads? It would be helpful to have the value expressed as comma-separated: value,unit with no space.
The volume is 2738.2283,kL
